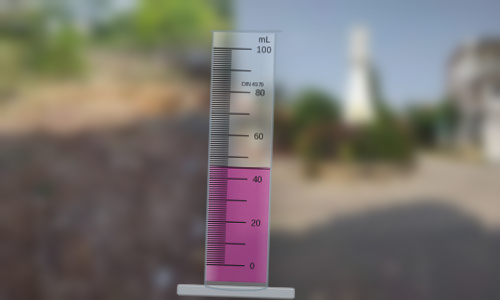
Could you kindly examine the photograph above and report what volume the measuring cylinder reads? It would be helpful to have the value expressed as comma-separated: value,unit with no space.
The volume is 45,mL
